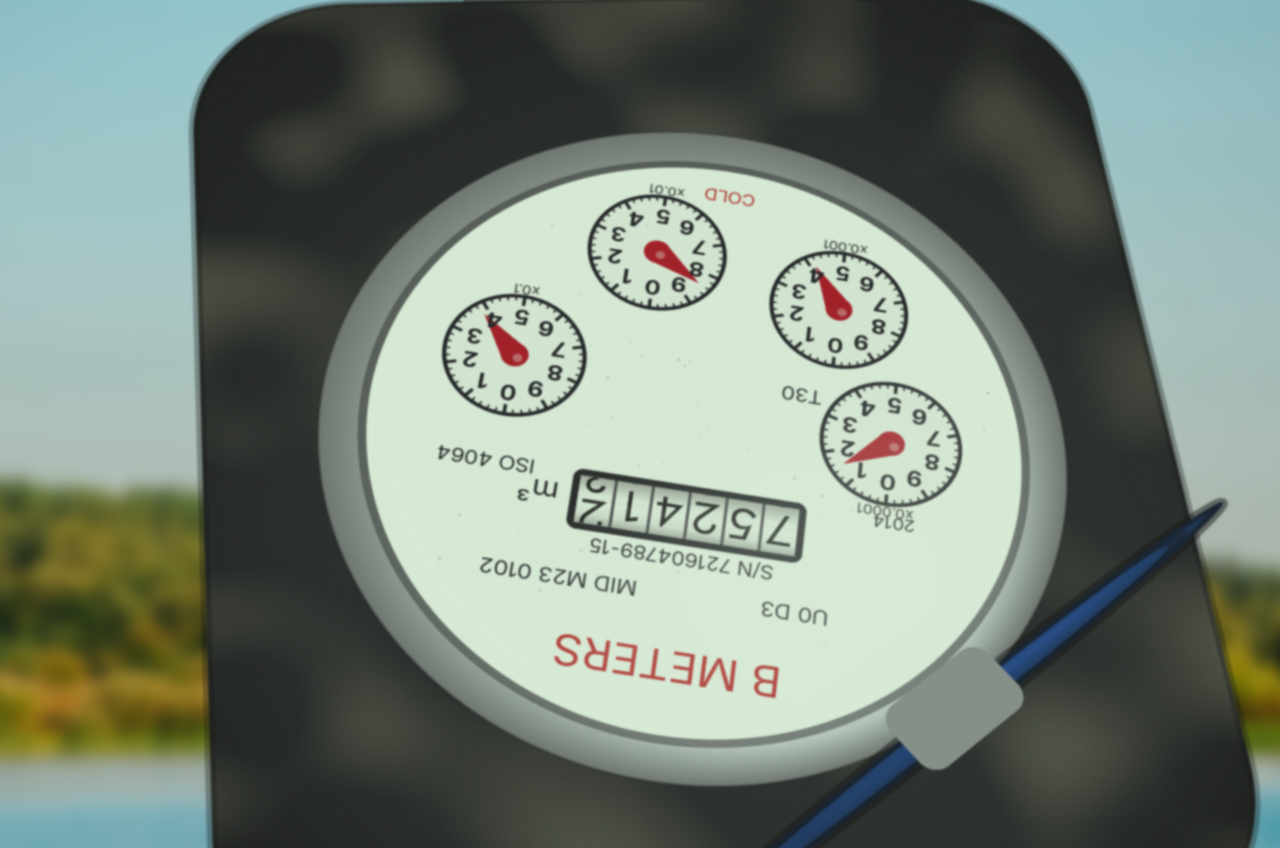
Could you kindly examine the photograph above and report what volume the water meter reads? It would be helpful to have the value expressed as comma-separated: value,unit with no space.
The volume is 752412.3841,m³
